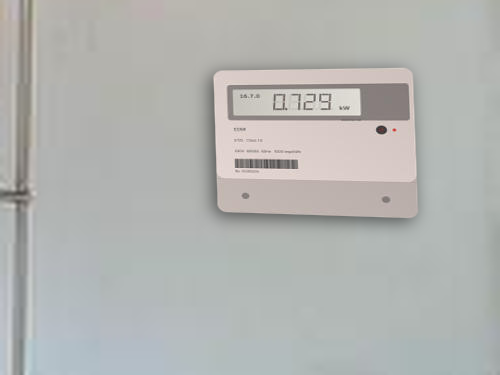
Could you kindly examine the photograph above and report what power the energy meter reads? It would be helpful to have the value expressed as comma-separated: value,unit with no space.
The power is 0.729,kW
